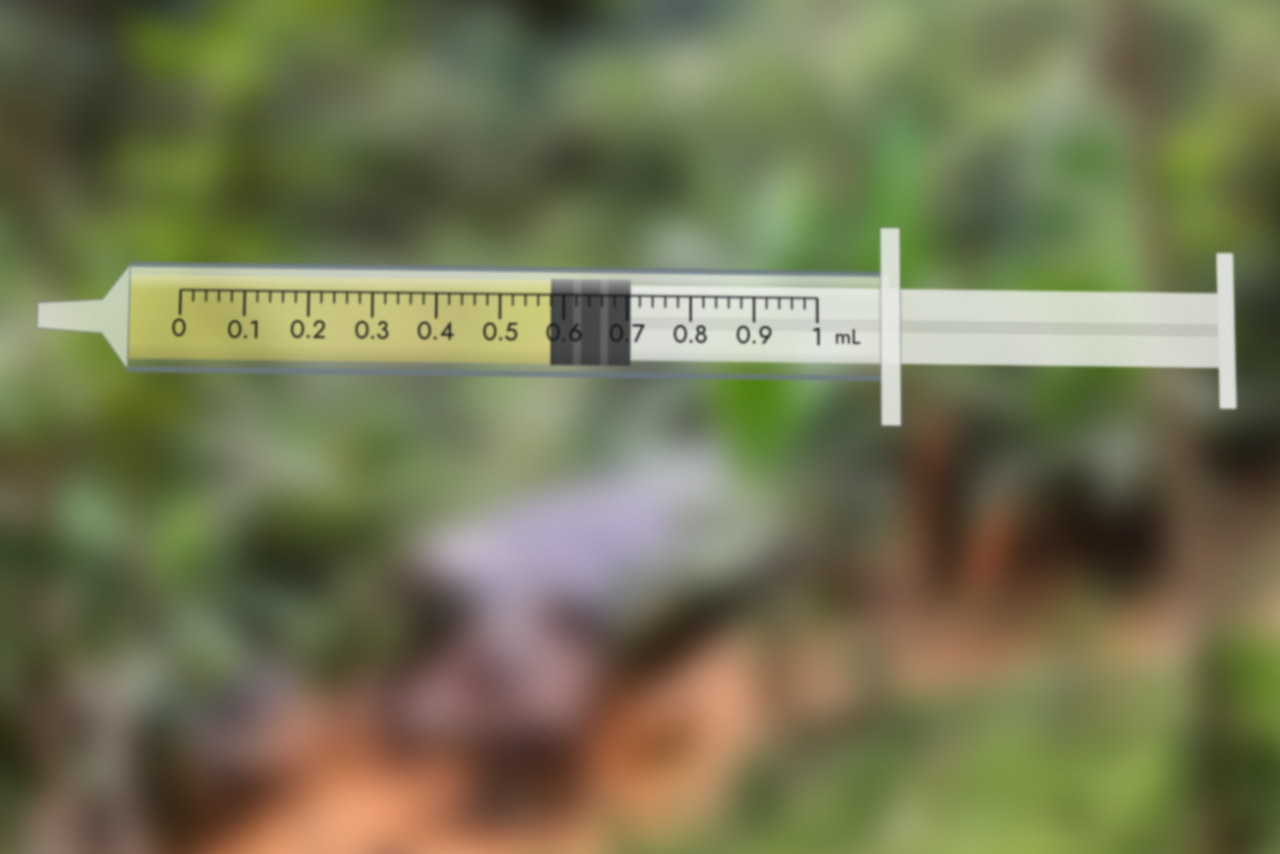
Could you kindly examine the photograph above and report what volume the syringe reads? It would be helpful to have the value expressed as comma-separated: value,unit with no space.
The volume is 0.58,mL
